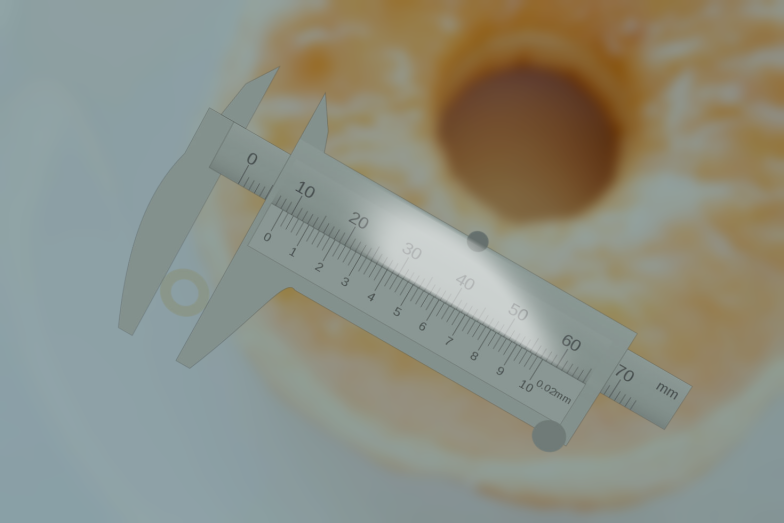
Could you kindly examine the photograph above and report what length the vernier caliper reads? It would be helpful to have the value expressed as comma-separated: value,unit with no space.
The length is 8.4,mm
